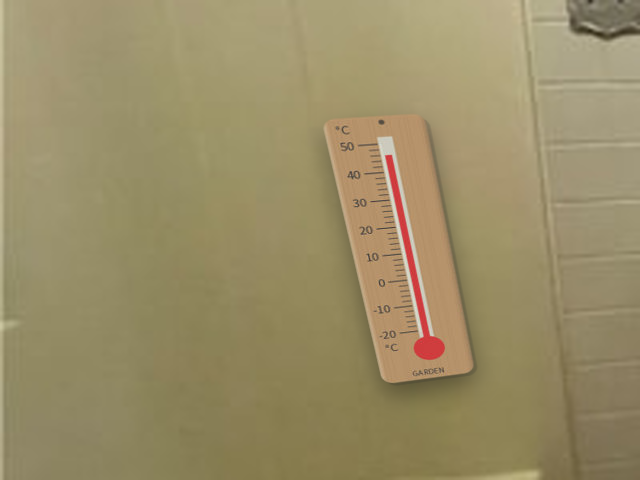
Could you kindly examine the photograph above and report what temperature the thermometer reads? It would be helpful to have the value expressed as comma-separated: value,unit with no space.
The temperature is 46,°C
